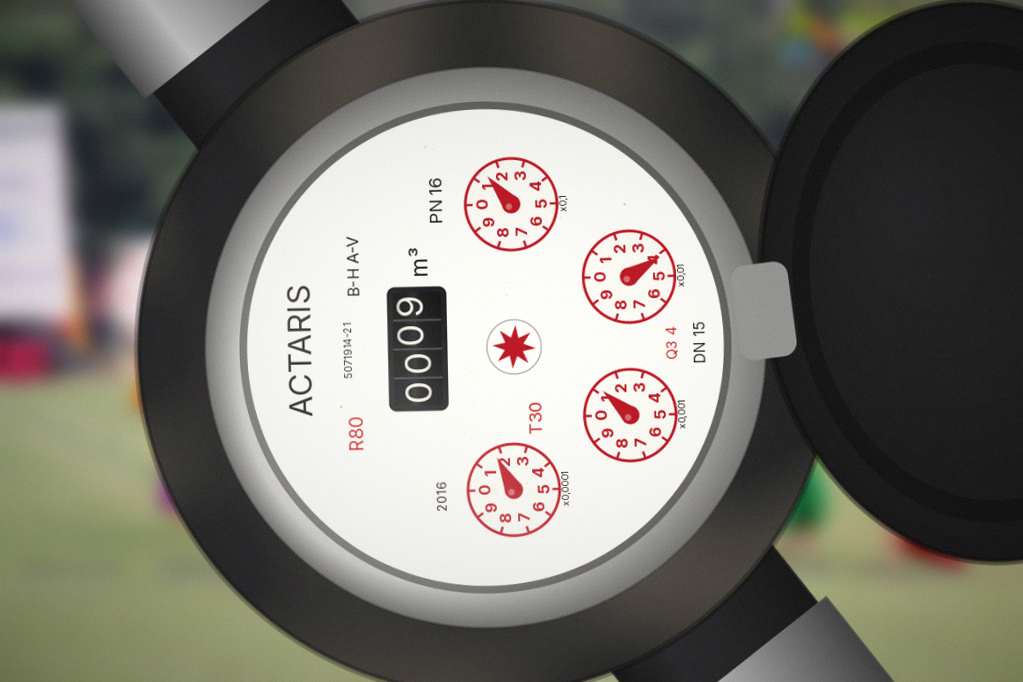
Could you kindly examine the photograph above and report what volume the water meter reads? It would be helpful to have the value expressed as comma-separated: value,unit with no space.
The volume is 9.1411,m³
